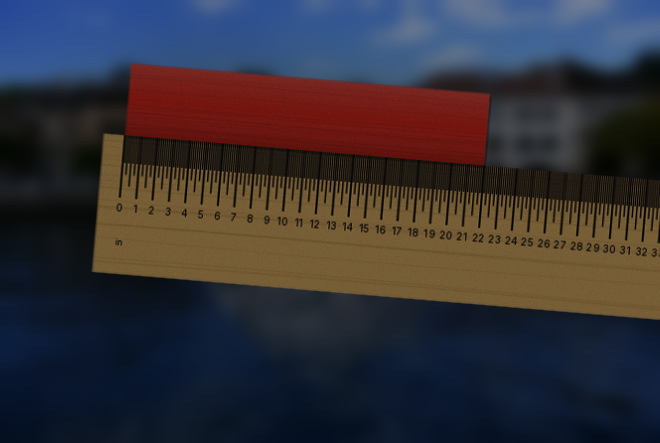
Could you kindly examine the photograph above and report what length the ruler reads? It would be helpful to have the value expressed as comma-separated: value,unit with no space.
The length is 22,in
